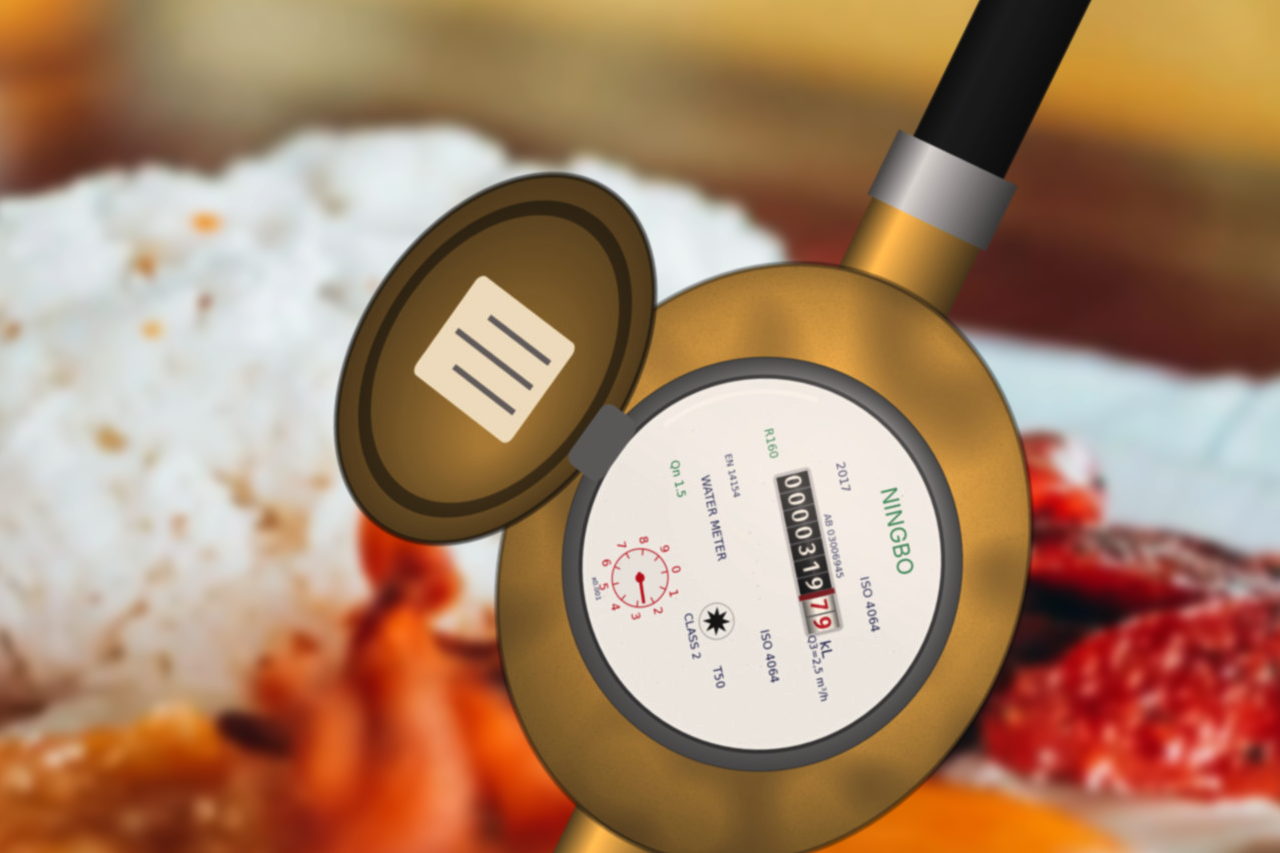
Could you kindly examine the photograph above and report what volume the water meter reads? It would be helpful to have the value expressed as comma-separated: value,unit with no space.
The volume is 319.792,kL
